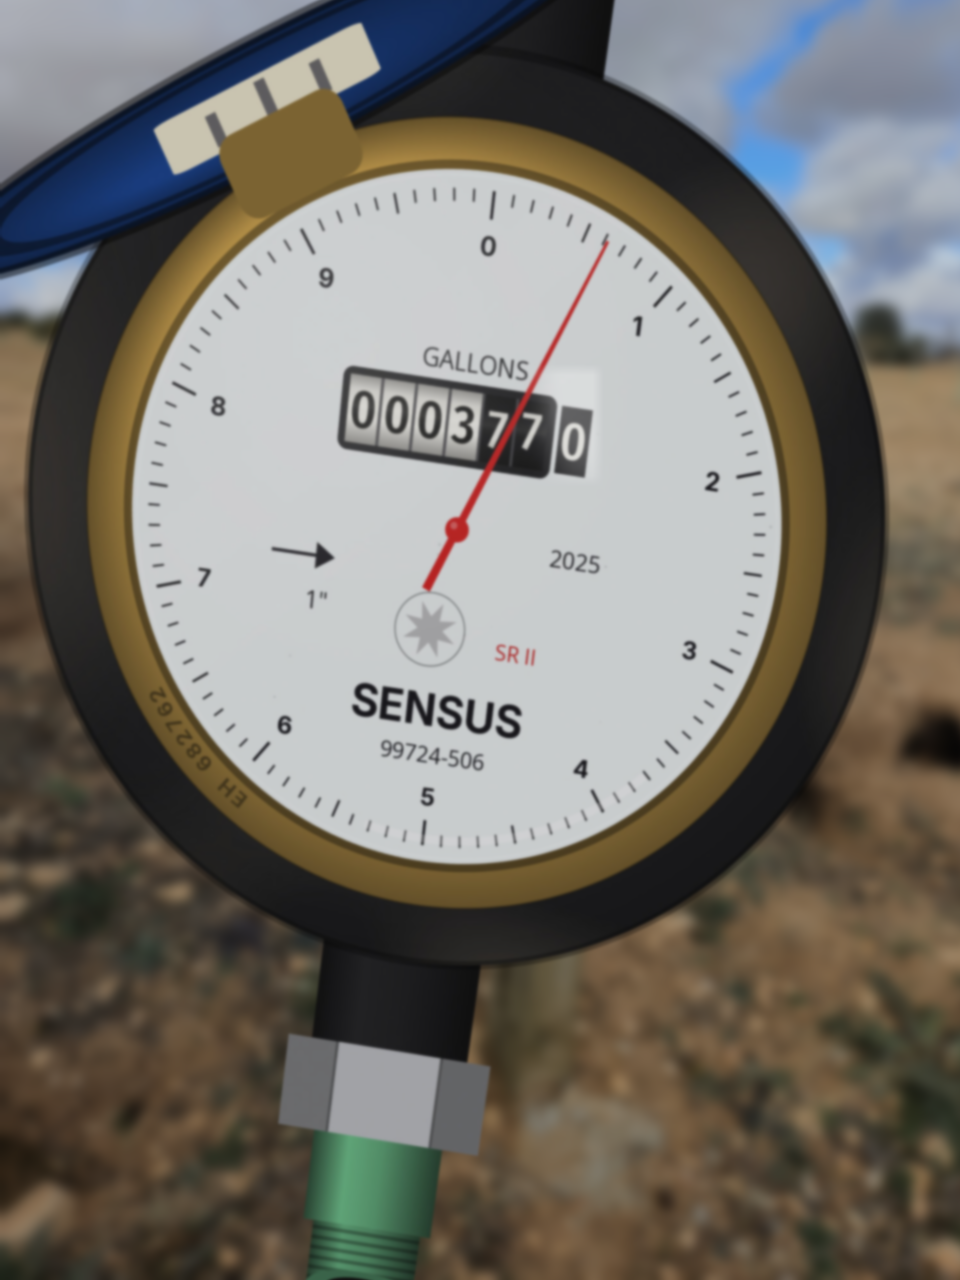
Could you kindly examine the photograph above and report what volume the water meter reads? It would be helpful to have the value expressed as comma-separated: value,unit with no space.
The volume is 3770.6,gal
